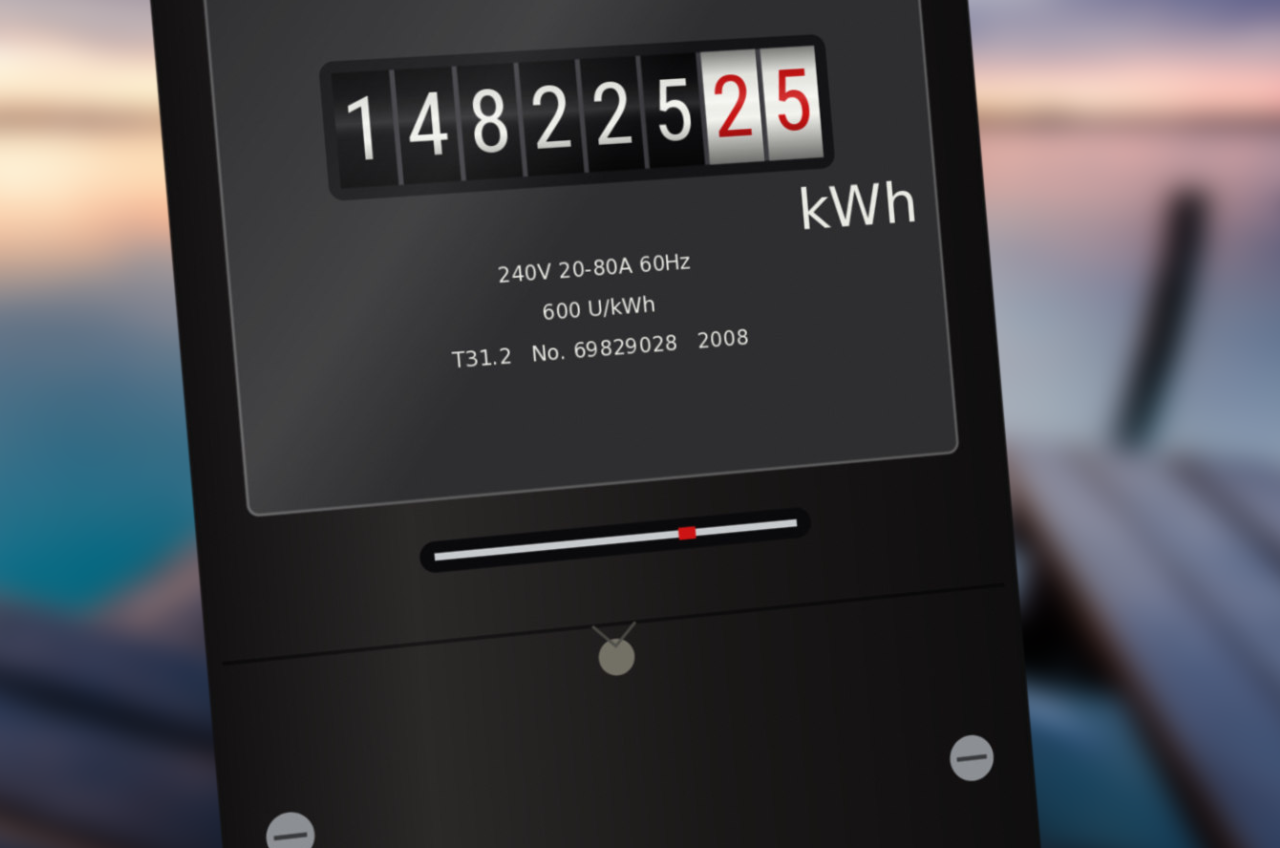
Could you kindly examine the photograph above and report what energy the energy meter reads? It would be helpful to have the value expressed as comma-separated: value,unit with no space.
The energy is 148225.25,kWh
